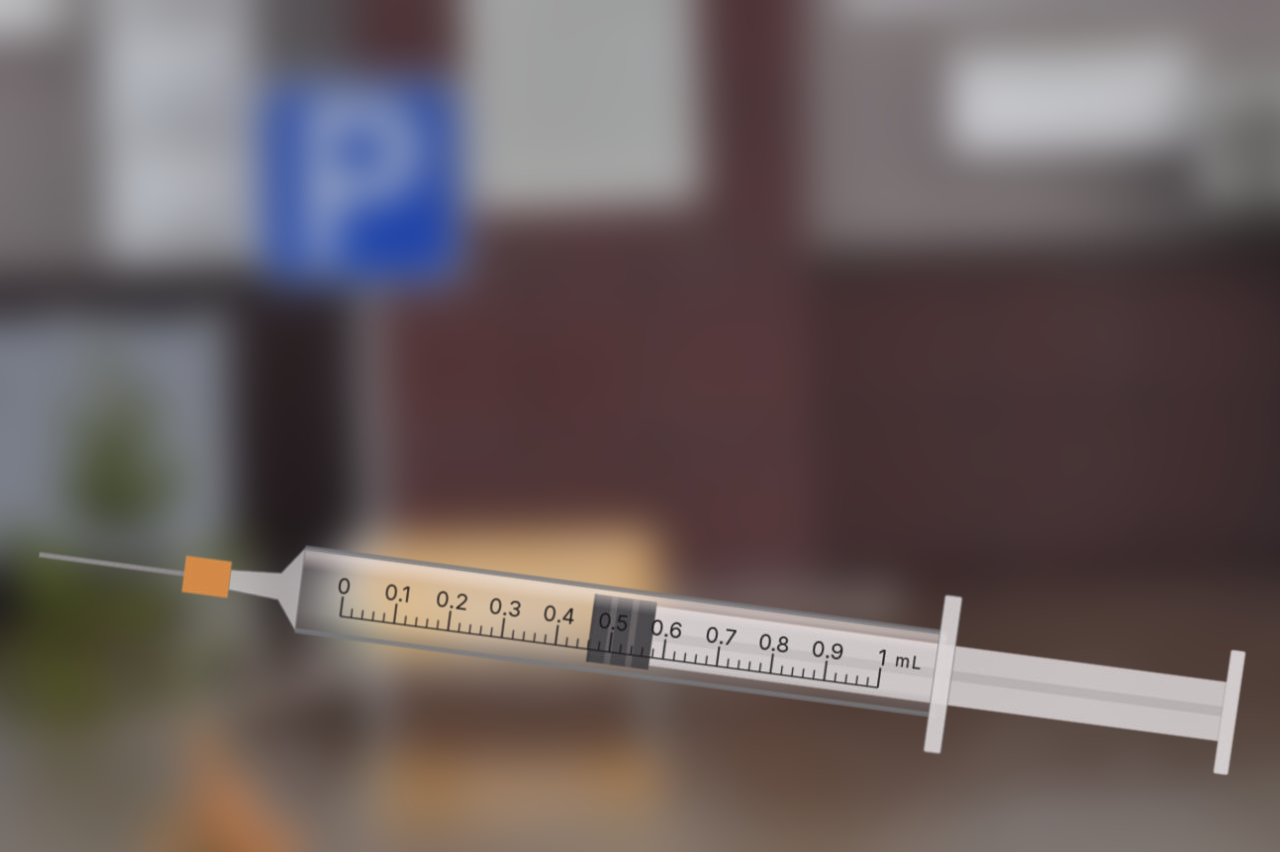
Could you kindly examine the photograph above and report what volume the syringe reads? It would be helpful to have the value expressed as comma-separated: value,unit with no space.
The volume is 0.46,mL
